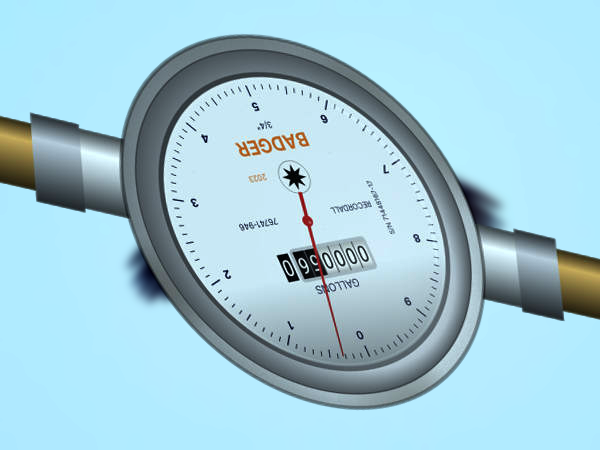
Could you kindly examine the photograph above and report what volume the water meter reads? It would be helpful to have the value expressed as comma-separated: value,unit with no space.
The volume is 560.3,gal
